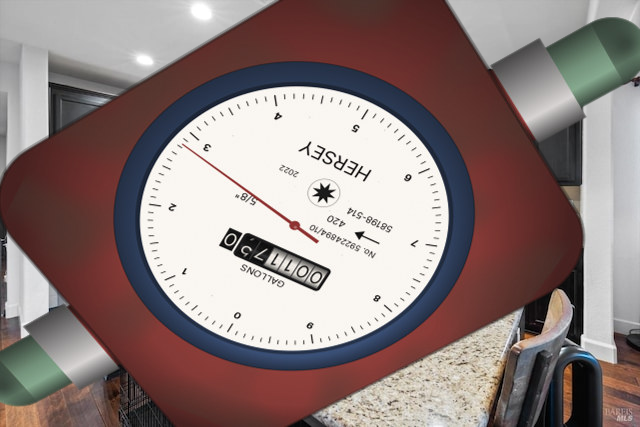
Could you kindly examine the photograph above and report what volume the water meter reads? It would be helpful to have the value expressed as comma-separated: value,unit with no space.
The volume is 11752.8,gal
